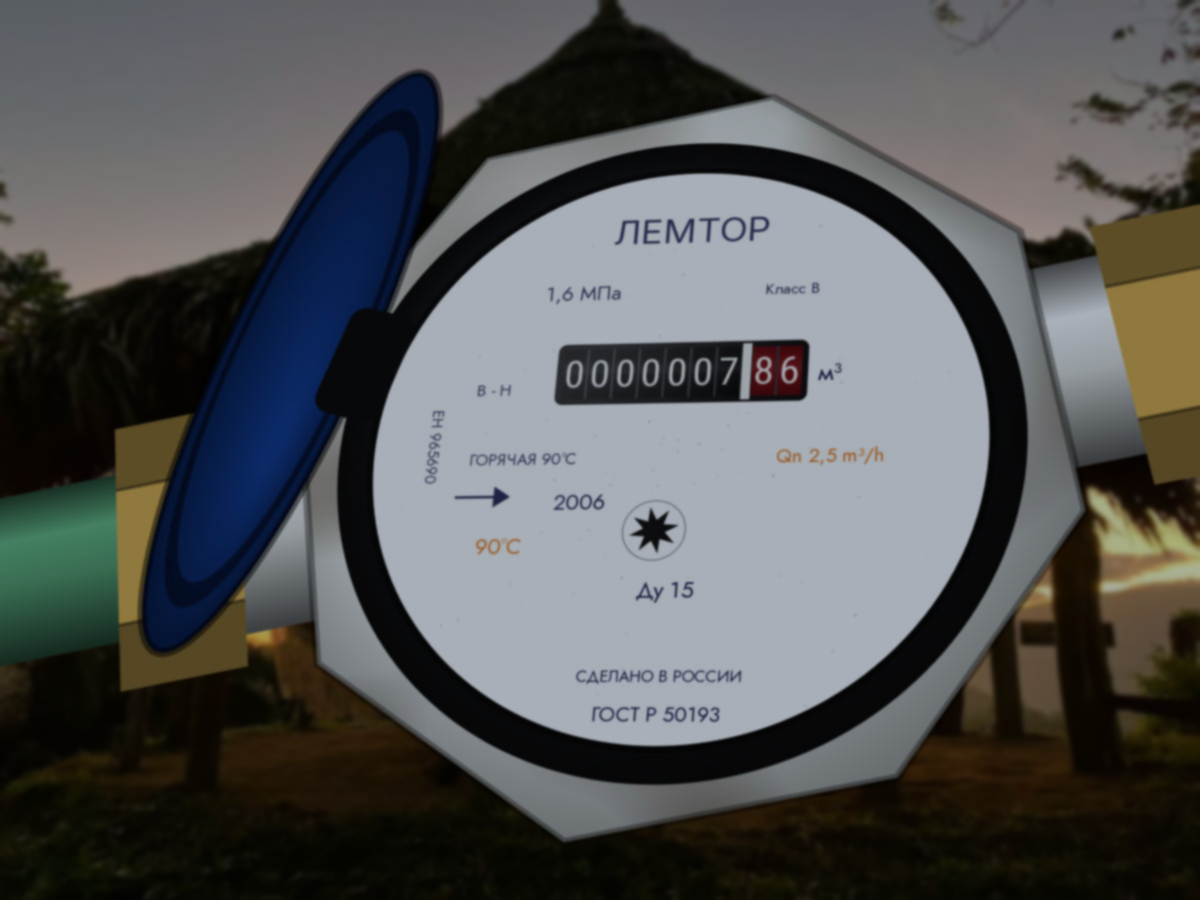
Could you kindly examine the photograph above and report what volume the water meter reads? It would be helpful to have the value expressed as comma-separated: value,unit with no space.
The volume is 7.86,m³
